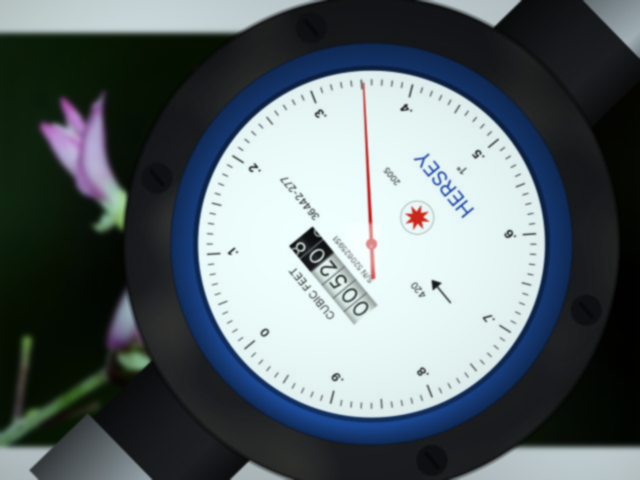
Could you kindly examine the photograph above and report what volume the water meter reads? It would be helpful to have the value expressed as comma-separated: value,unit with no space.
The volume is 5208.35,ft³
